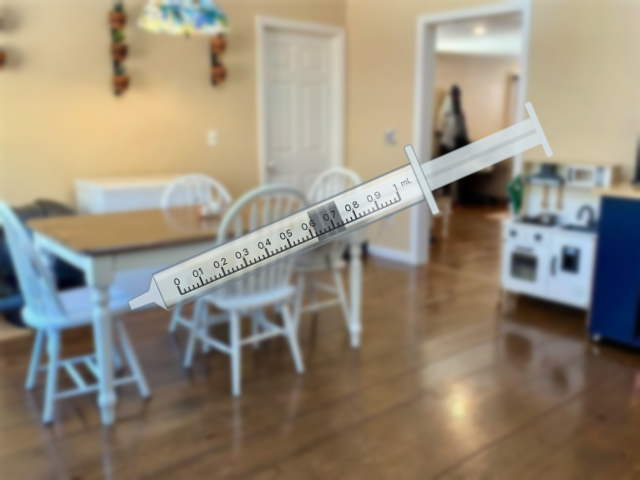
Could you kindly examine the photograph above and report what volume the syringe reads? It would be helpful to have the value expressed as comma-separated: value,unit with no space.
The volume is 0.62,mL
